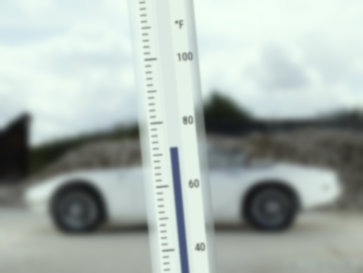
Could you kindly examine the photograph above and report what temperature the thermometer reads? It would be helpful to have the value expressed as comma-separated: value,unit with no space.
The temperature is 72,°F
